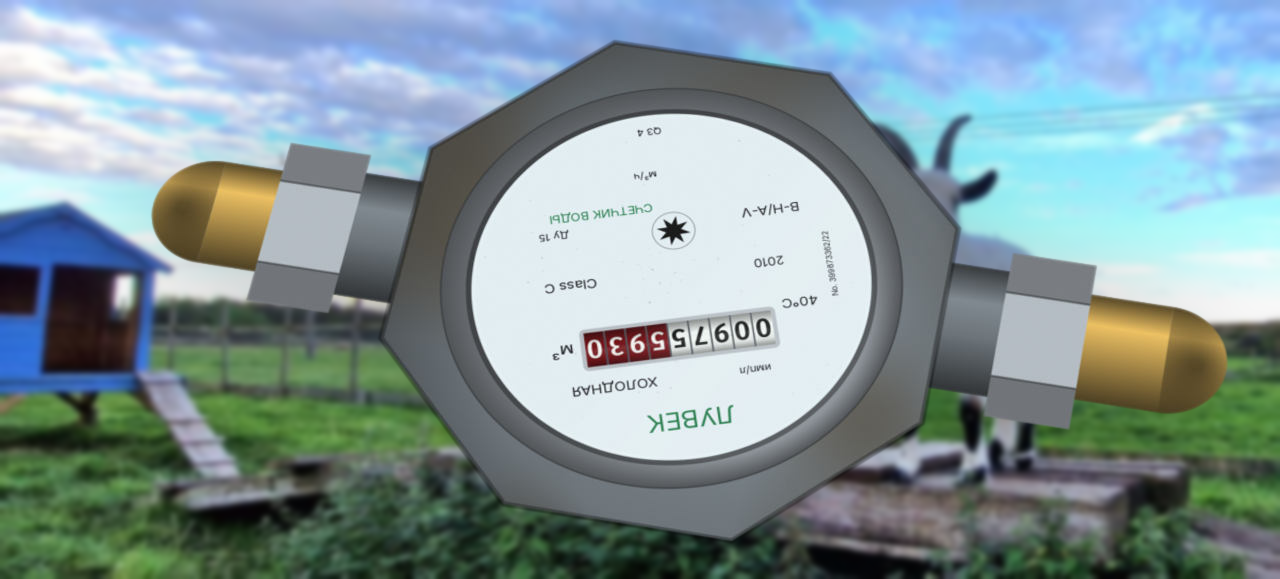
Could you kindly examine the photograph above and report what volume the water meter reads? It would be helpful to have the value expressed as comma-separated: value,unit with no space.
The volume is 975.5930,m³
